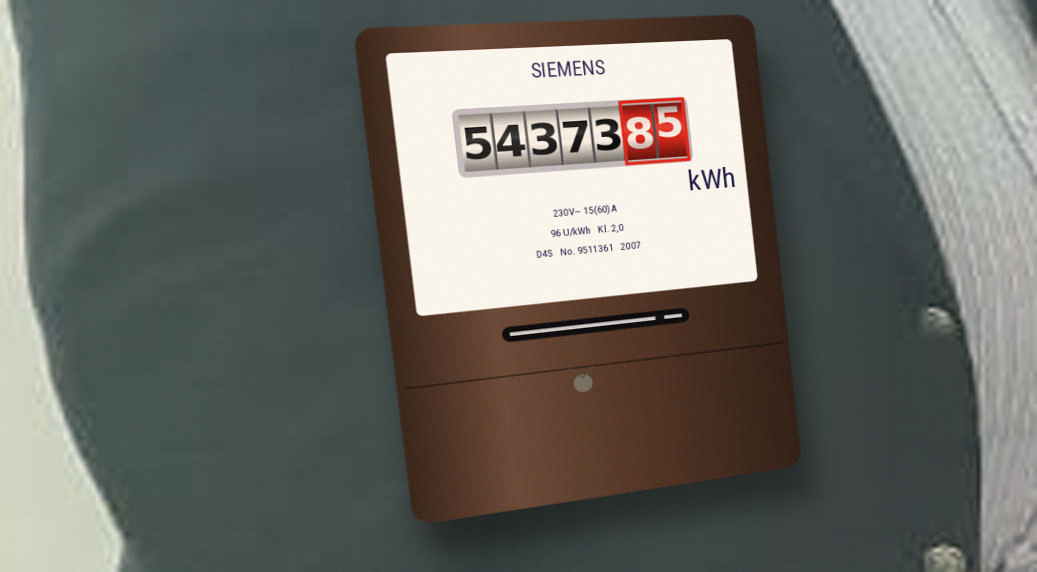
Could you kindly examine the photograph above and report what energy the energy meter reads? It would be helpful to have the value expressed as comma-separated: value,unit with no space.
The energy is 54373.85,kWh
